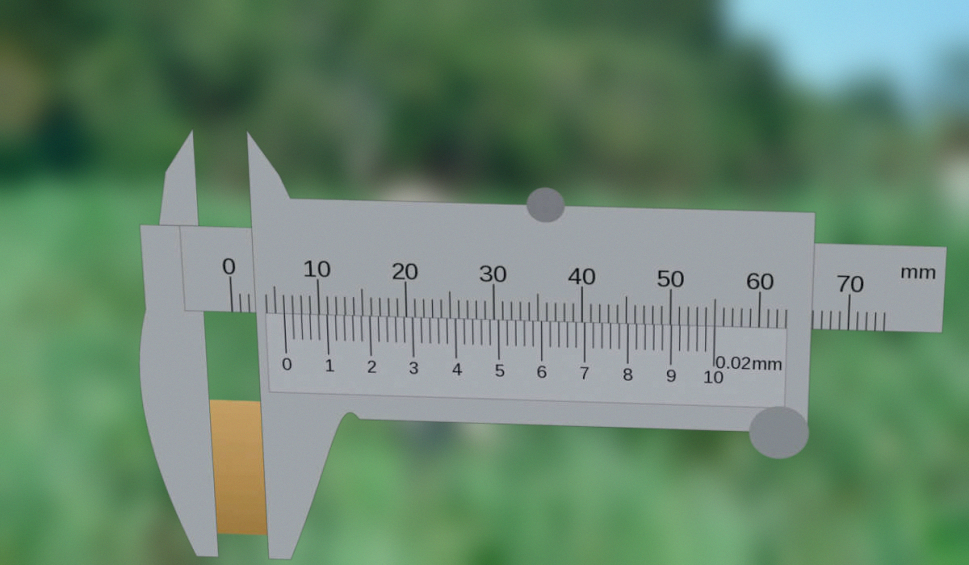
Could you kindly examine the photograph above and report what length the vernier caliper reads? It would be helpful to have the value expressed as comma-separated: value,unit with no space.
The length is 6.0,mm
